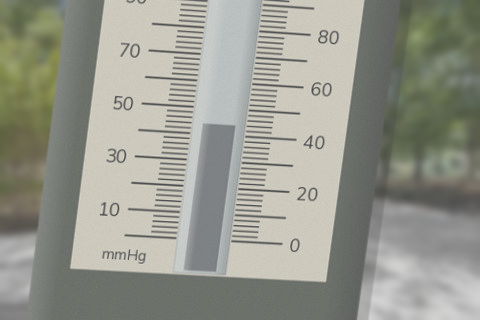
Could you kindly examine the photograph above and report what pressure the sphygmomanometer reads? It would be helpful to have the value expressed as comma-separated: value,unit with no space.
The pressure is 44,mmHg
